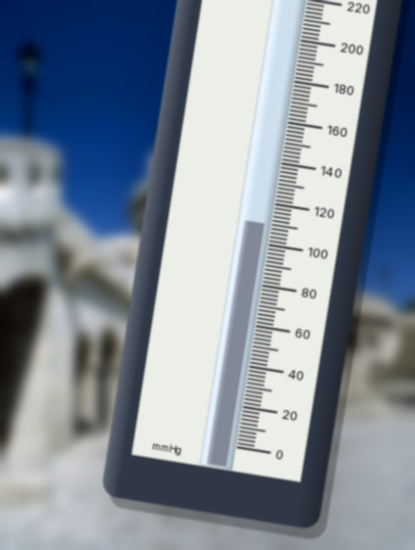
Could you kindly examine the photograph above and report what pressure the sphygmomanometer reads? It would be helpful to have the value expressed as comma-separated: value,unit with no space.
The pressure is 110,mmHg
